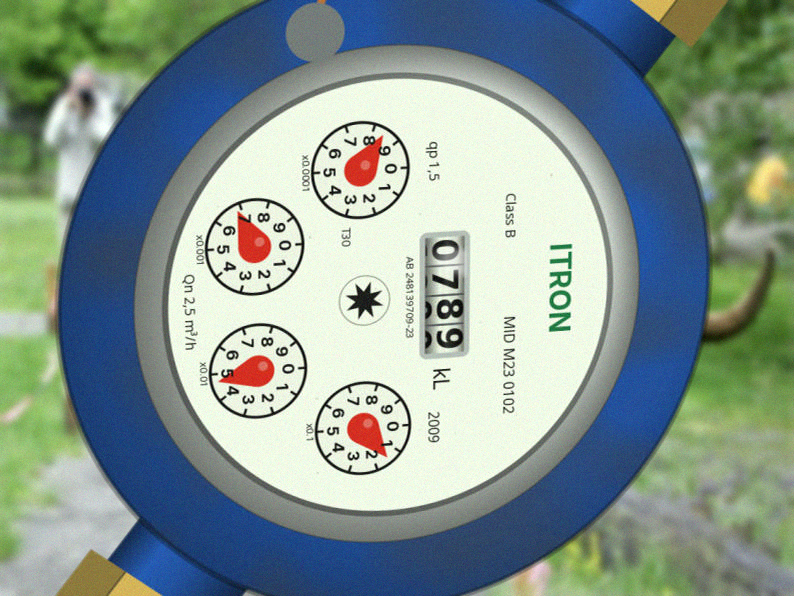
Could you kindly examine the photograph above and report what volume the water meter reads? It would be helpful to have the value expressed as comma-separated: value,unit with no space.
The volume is 789.1468,kL
